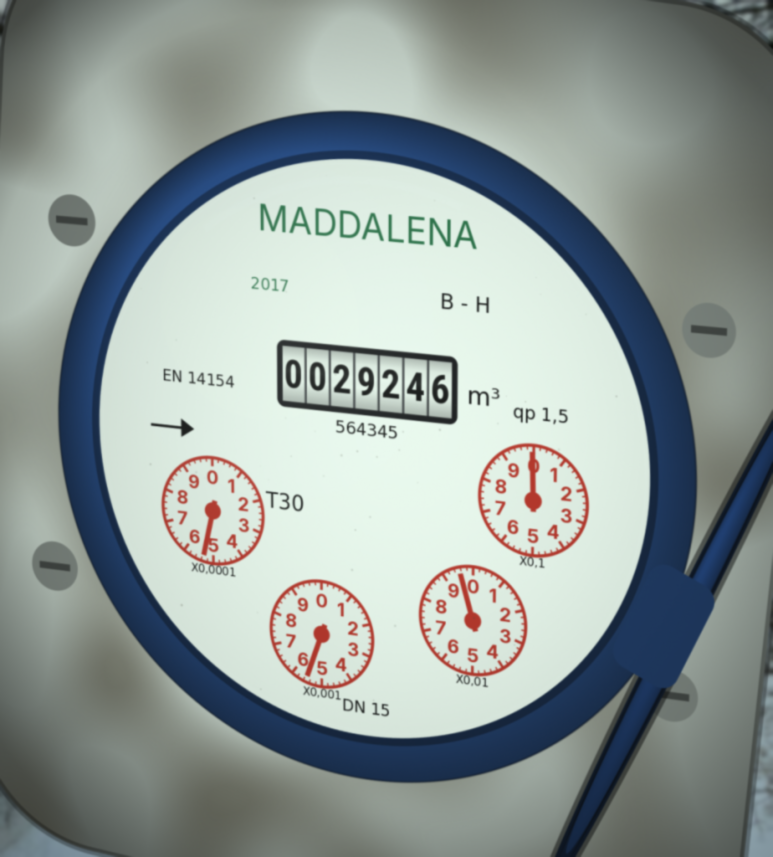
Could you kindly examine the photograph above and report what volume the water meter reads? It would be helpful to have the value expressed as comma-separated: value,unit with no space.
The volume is 29245.9955,m³
